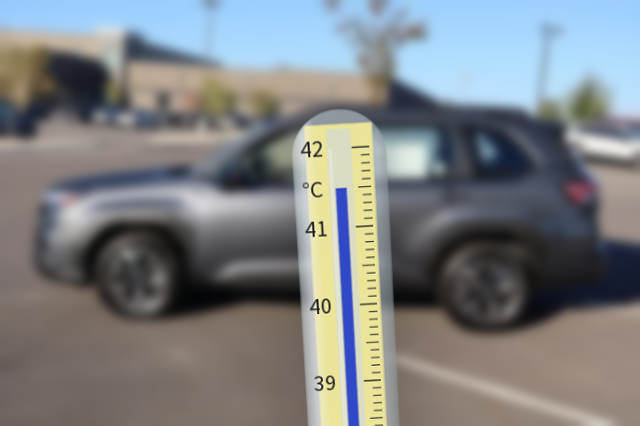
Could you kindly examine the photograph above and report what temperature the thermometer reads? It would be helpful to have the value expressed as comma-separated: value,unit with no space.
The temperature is 41.5,°C
